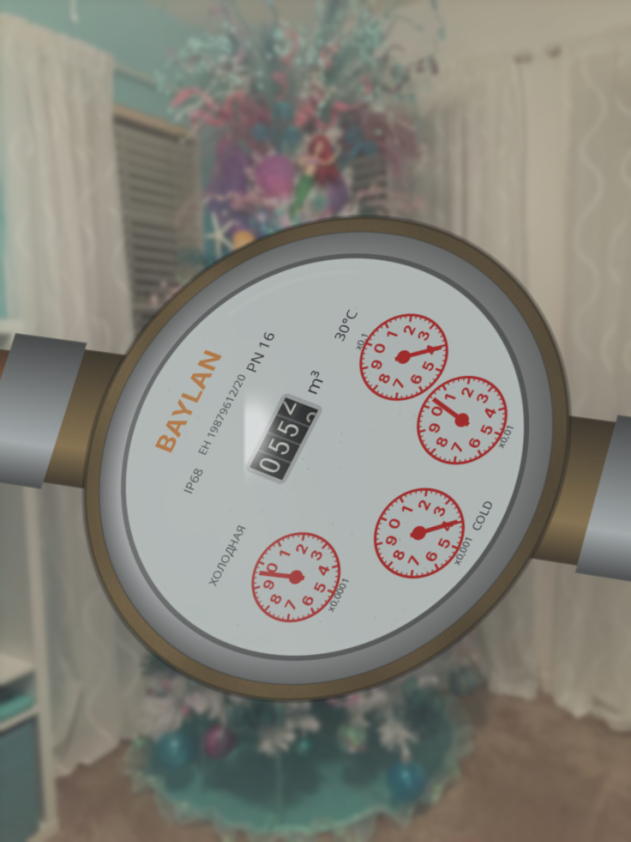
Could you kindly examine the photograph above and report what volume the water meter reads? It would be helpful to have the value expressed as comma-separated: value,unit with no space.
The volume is 552.4039,m³
